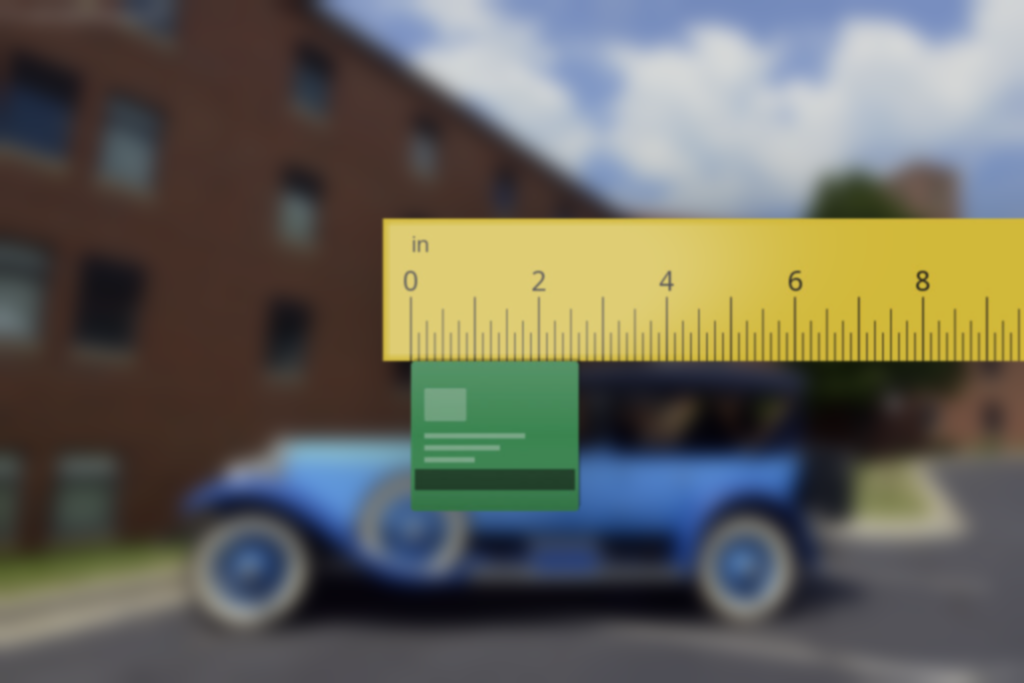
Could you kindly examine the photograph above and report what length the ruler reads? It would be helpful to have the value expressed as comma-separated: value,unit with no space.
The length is 2.625,in
